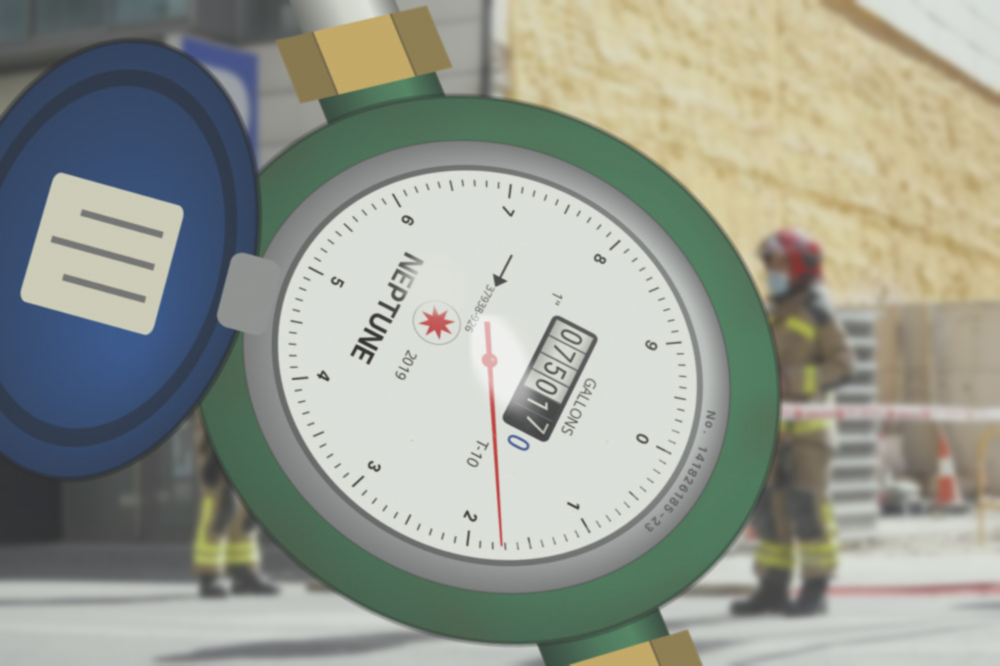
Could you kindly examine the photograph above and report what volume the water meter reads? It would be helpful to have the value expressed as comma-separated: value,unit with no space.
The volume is 750171.7,gal
